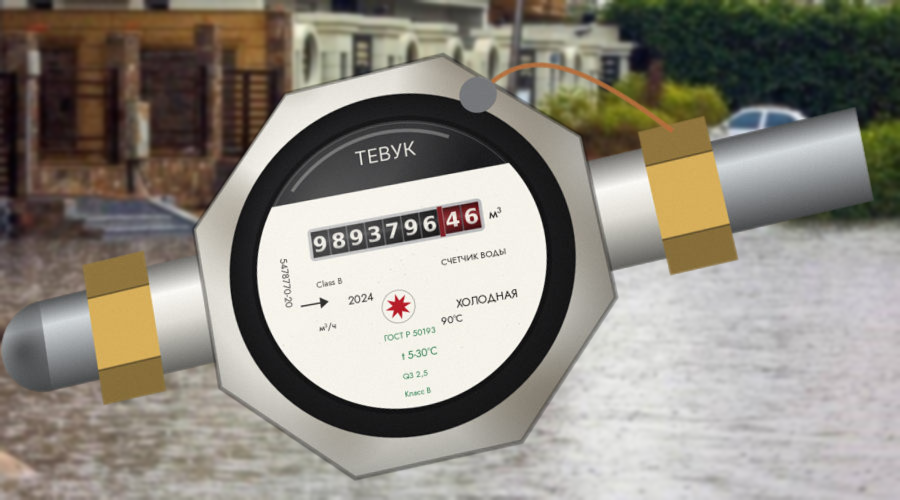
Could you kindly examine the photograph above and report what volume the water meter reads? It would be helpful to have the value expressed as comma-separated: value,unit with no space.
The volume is 9893796.46,m³
